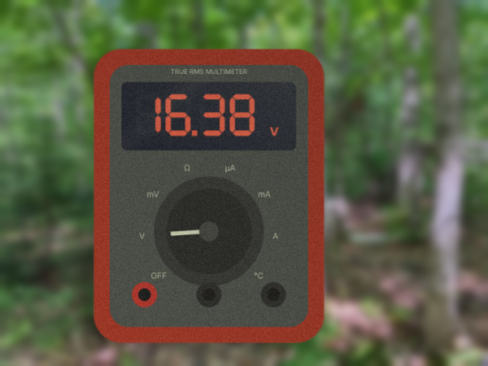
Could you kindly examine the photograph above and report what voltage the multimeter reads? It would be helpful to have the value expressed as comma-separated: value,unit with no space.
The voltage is 16.38,V
